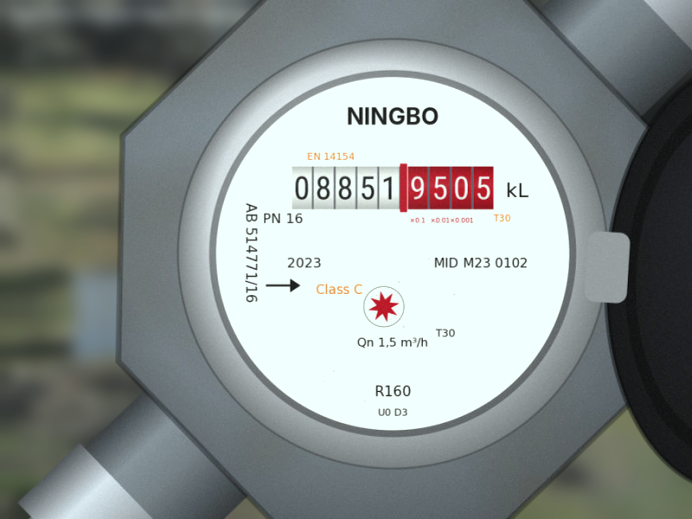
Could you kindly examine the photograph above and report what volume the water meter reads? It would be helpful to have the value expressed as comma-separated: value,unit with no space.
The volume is 8851.9505,kL
